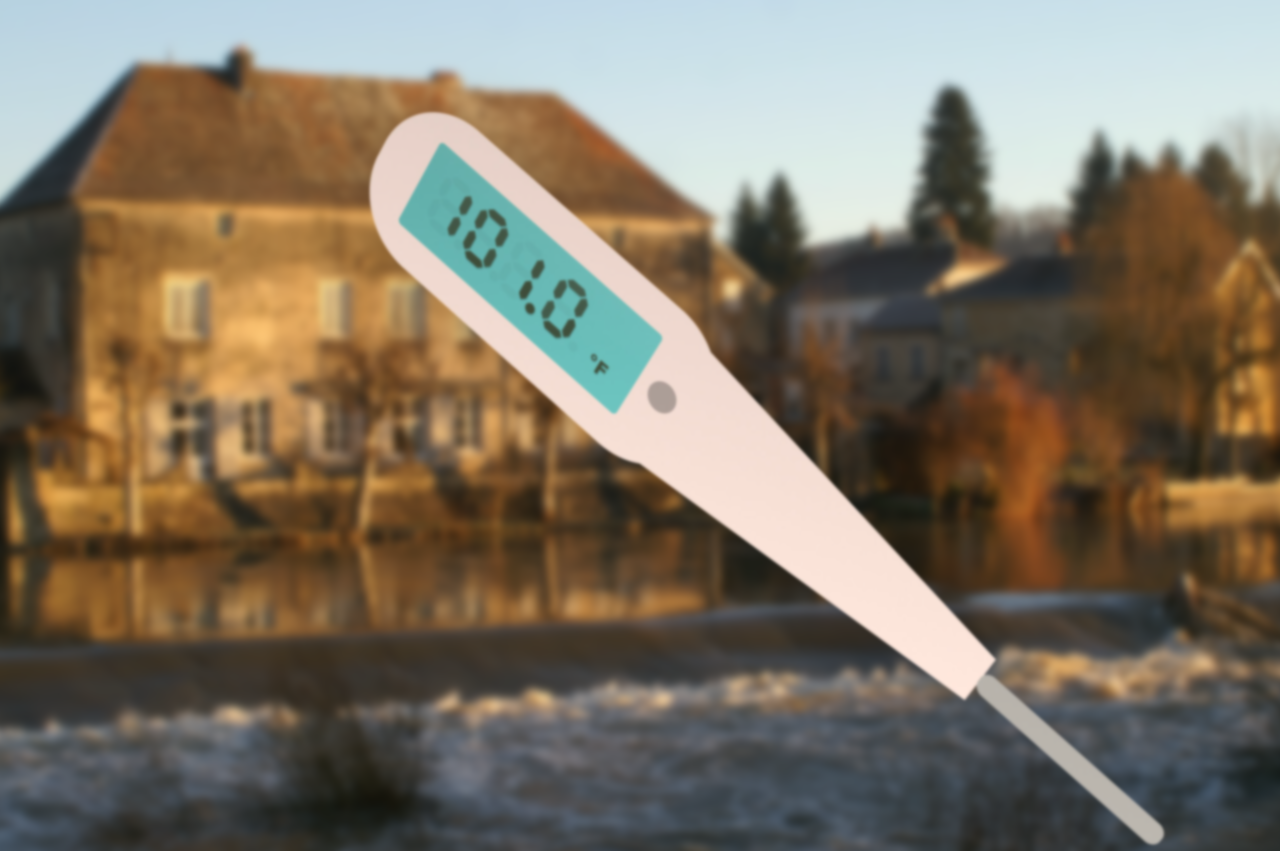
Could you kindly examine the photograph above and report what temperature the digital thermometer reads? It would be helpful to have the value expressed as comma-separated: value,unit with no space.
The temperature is 101.0,°F
